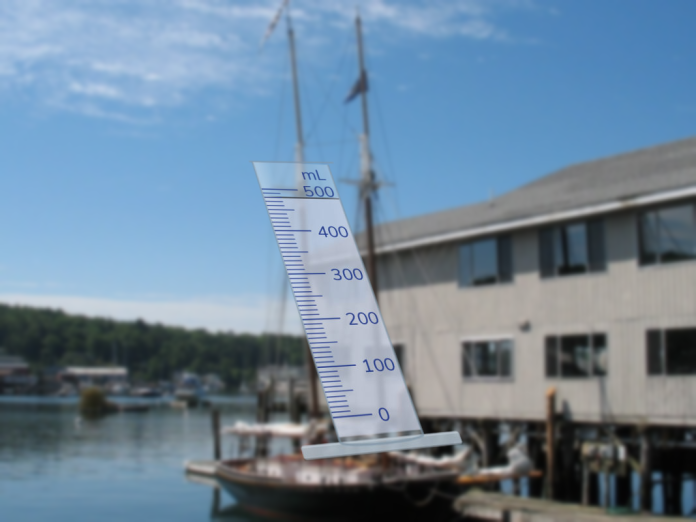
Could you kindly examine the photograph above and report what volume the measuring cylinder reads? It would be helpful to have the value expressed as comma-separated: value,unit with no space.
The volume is 480,mL
